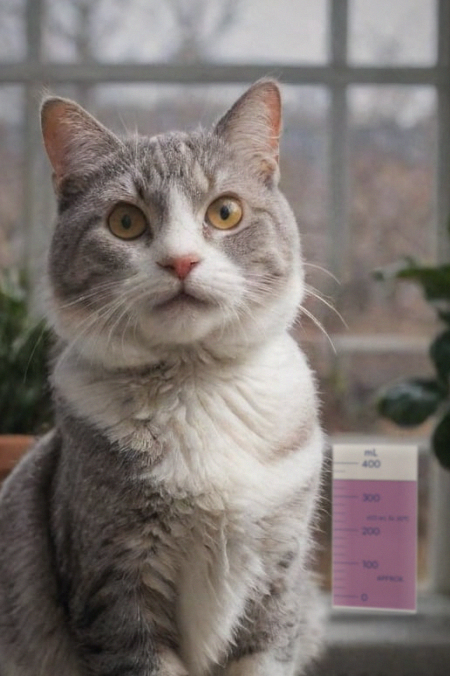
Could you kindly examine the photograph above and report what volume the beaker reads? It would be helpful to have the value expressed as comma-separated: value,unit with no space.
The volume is 350,mL
